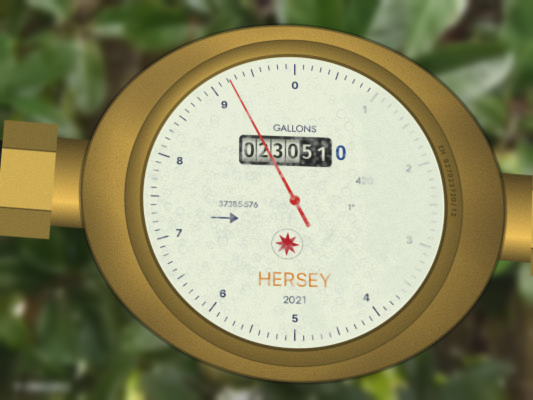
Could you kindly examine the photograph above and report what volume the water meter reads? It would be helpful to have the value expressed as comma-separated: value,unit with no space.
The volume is 230509.2,gal
